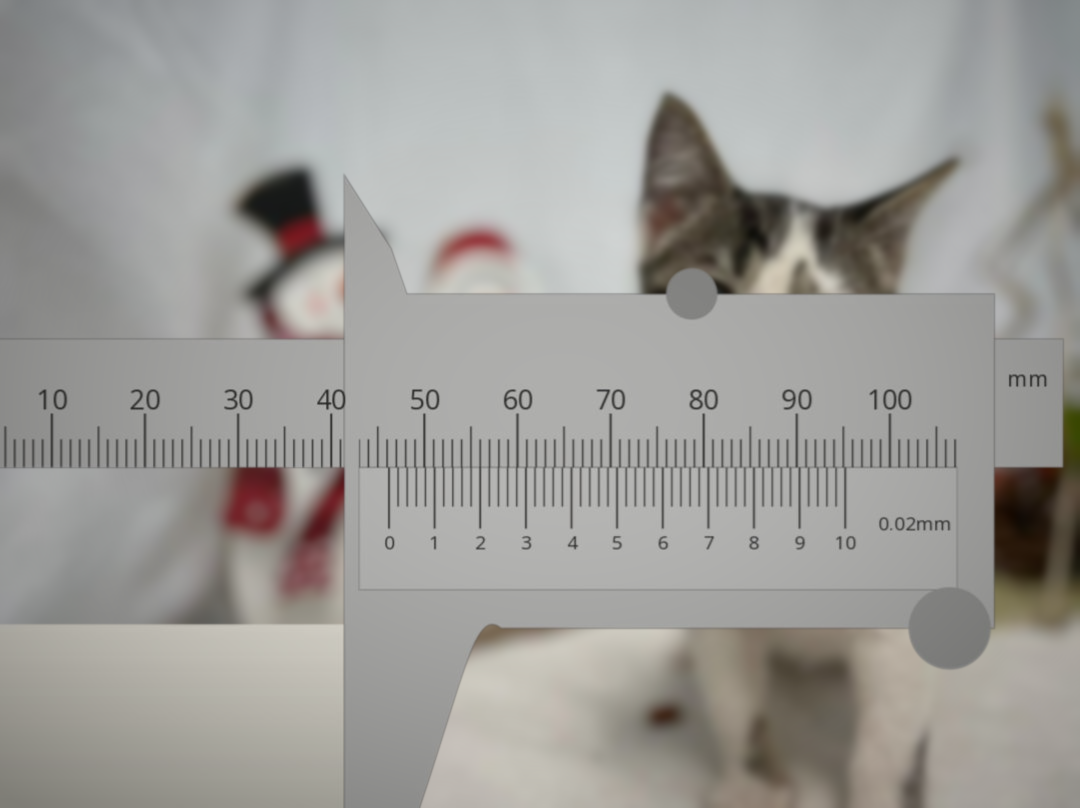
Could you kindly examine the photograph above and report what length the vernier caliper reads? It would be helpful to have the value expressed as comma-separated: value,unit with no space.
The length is 46.2,mm
